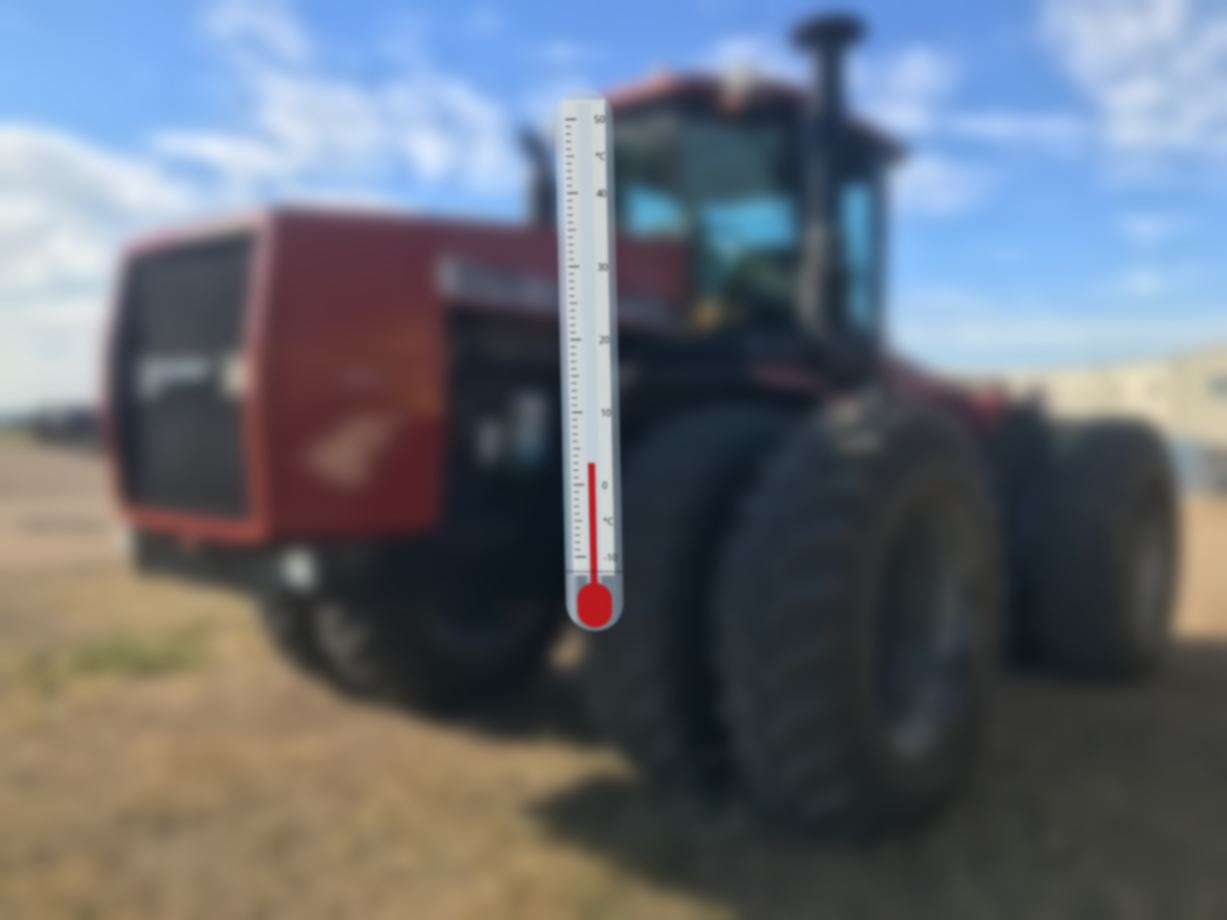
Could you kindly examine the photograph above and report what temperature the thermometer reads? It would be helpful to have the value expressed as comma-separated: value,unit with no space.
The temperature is 3,°C
